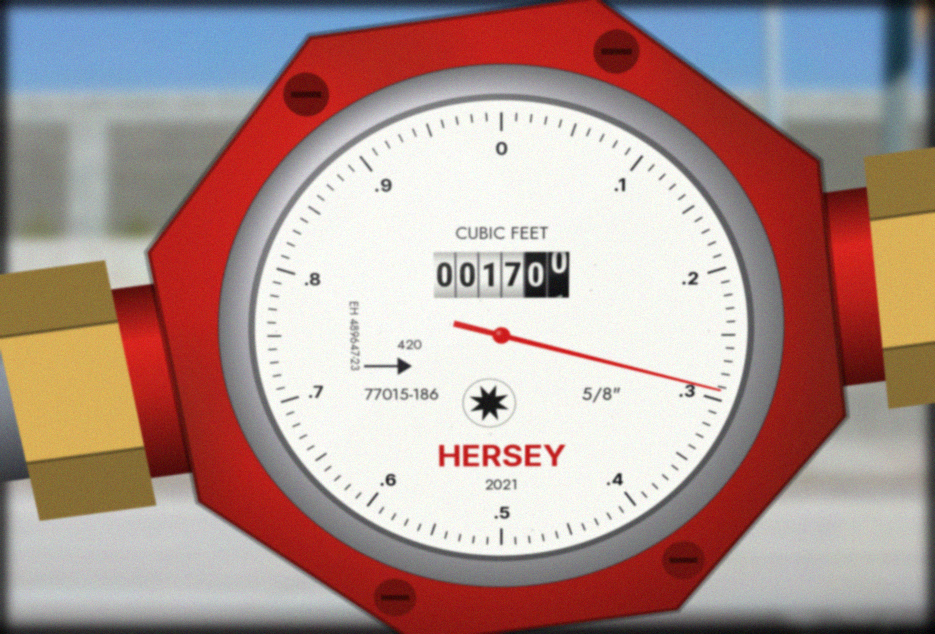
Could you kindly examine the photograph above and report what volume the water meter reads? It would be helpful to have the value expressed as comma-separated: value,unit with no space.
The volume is 1700.29,ft³
